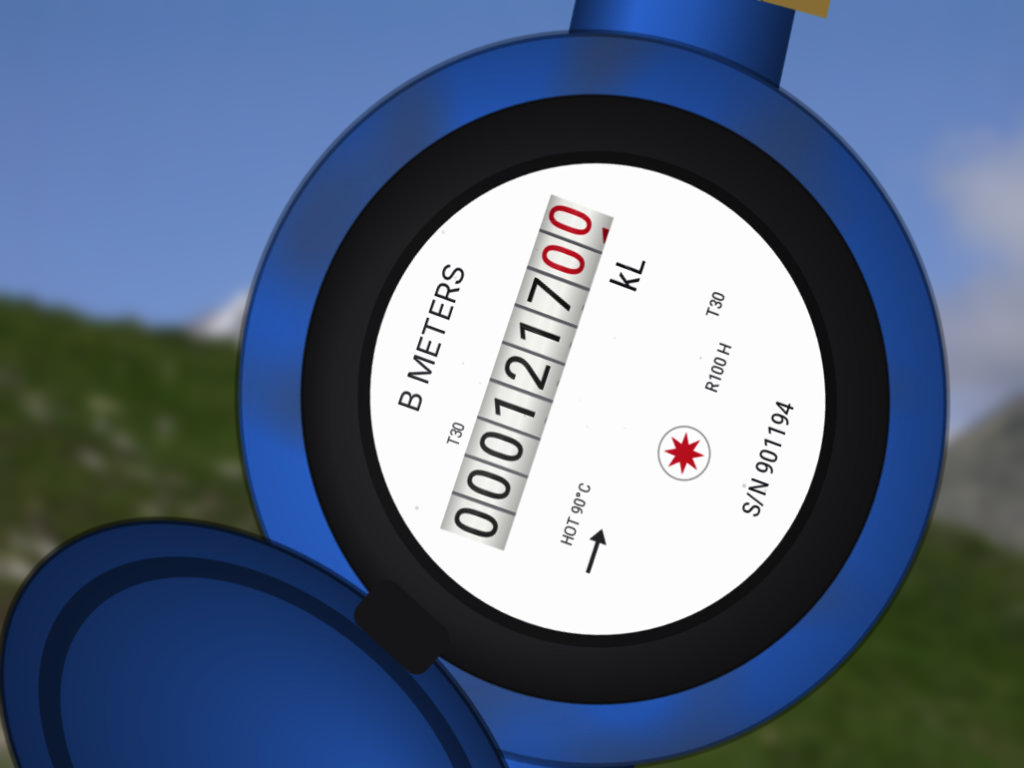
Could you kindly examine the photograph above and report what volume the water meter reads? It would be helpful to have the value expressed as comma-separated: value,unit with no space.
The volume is 1217.00,kL
